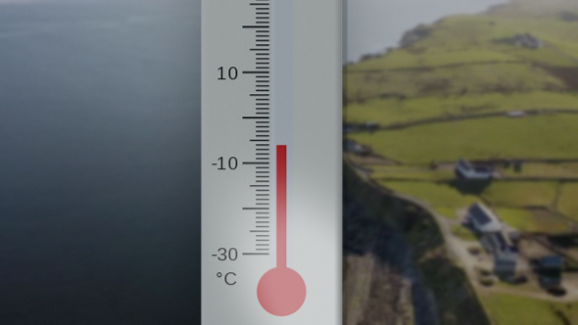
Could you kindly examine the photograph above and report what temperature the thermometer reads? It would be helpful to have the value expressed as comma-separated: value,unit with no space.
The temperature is -6,°C
